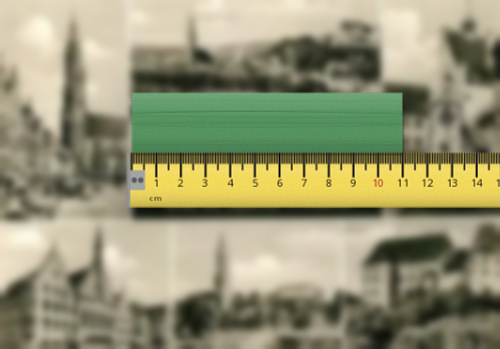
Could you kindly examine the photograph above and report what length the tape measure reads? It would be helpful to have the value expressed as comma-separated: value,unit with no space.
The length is 11,cm
